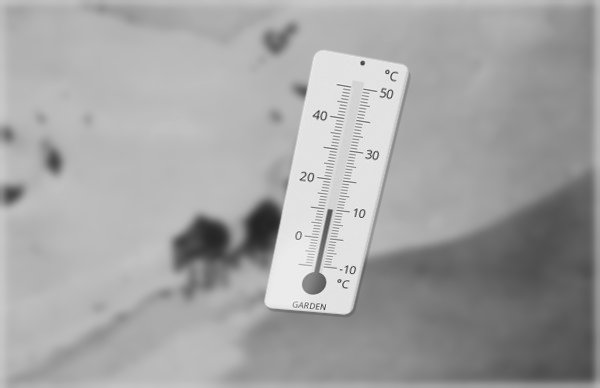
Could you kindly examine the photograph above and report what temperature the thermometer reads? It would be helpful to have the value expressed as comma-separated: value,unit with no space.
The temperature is 10,°C
